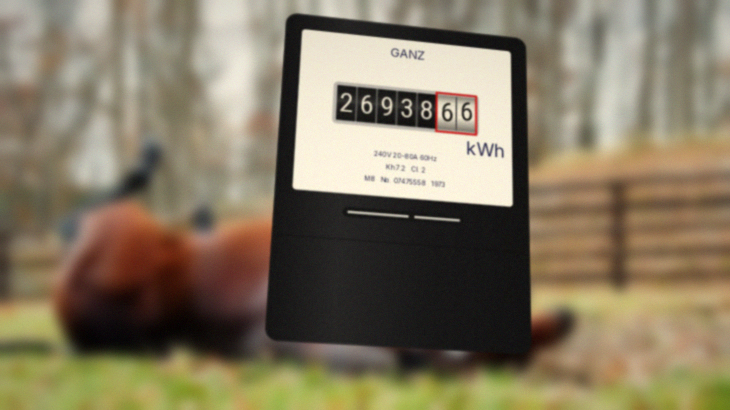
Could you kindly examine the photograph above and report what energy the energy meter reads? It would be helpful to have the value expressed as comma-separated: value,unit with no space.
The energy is 26938.66,kWh
